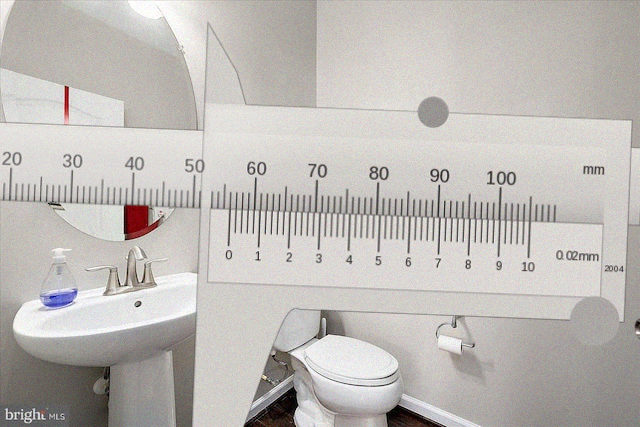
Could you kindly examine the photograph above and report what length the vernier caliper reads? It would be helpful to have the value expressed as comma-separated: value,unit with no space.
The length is 56.0,mm
